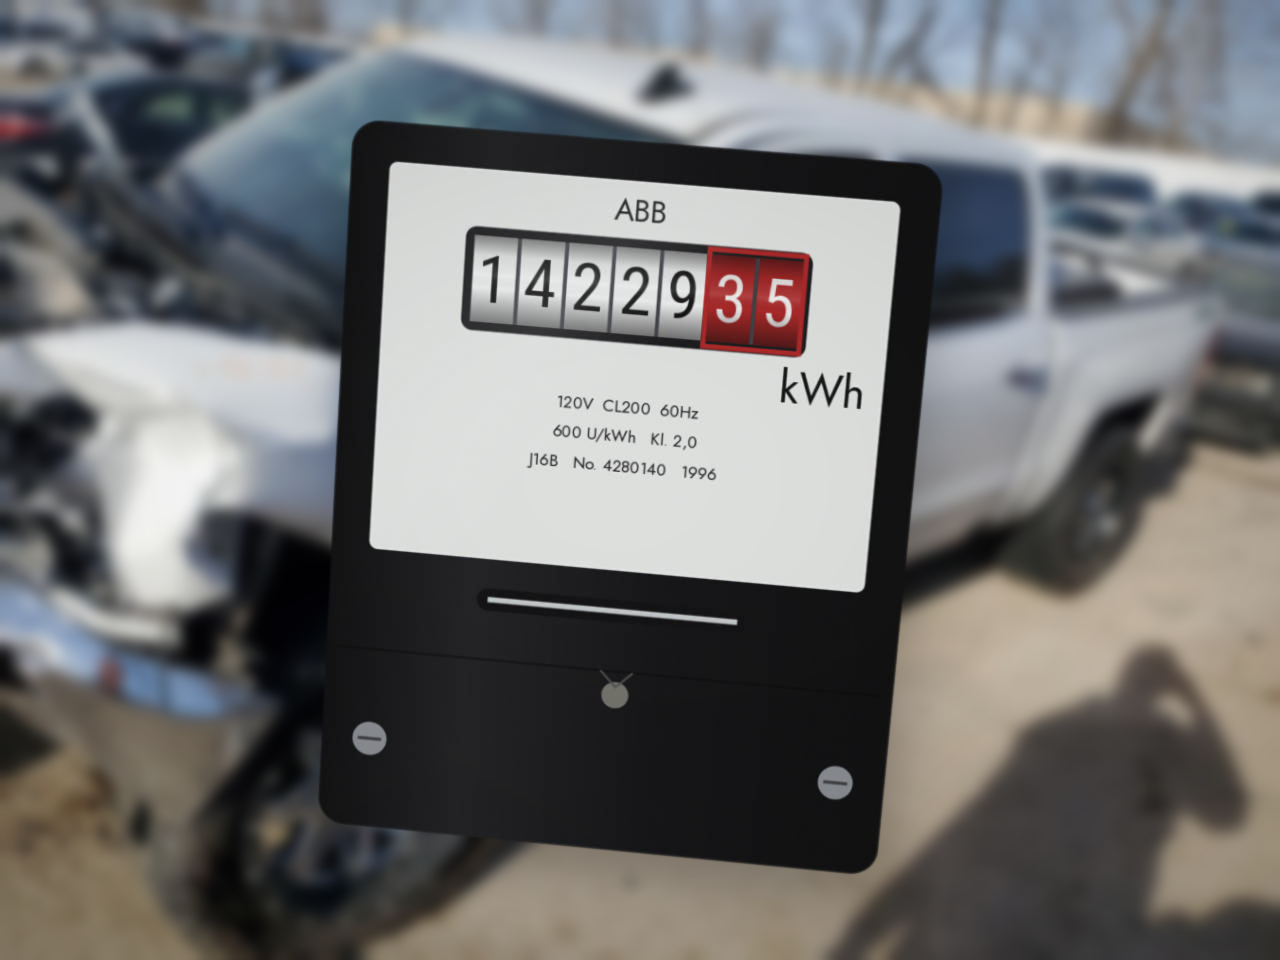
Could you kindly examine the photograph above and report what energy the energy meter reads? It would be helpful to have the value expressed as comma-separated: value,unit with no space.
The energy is 14229.35,kWh
